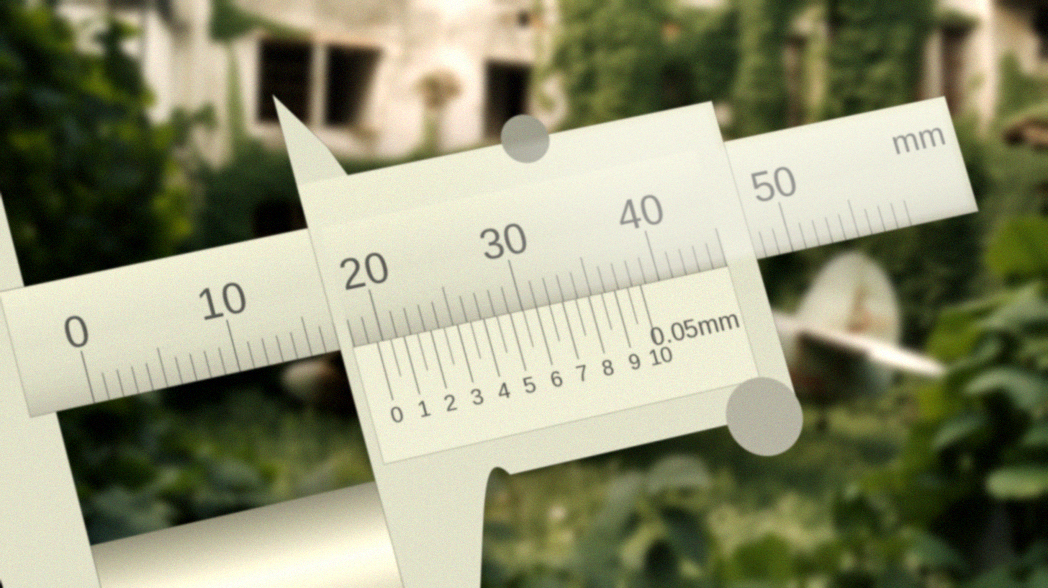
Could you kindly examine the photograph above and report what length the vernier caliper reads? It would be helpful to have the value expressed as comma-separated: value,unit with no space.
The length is 19.6,mm
